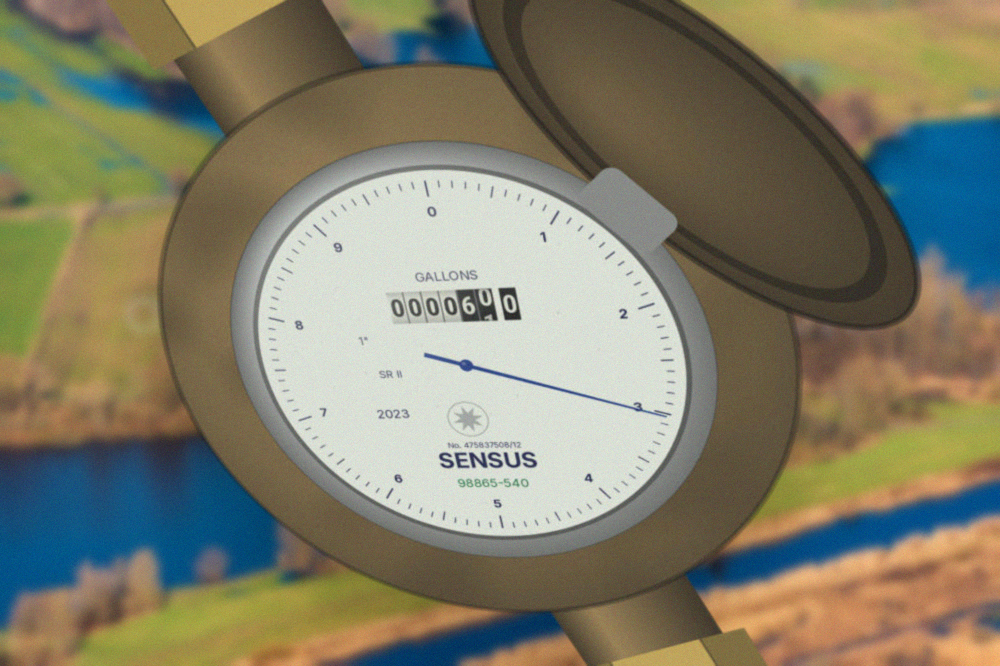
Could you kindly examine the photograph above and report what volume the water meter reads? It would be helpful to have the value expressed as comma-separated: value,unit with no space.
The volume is 603.0,gal
